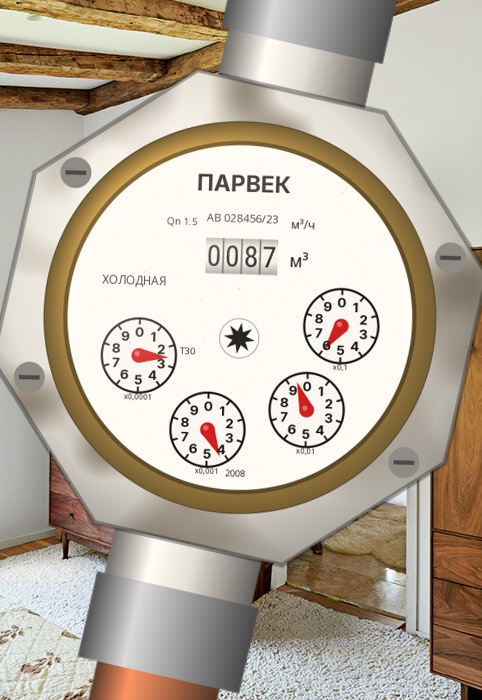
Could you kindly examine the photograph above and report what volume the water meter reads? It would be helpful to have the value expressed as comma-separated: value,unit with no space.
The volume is 87.5942,m³
